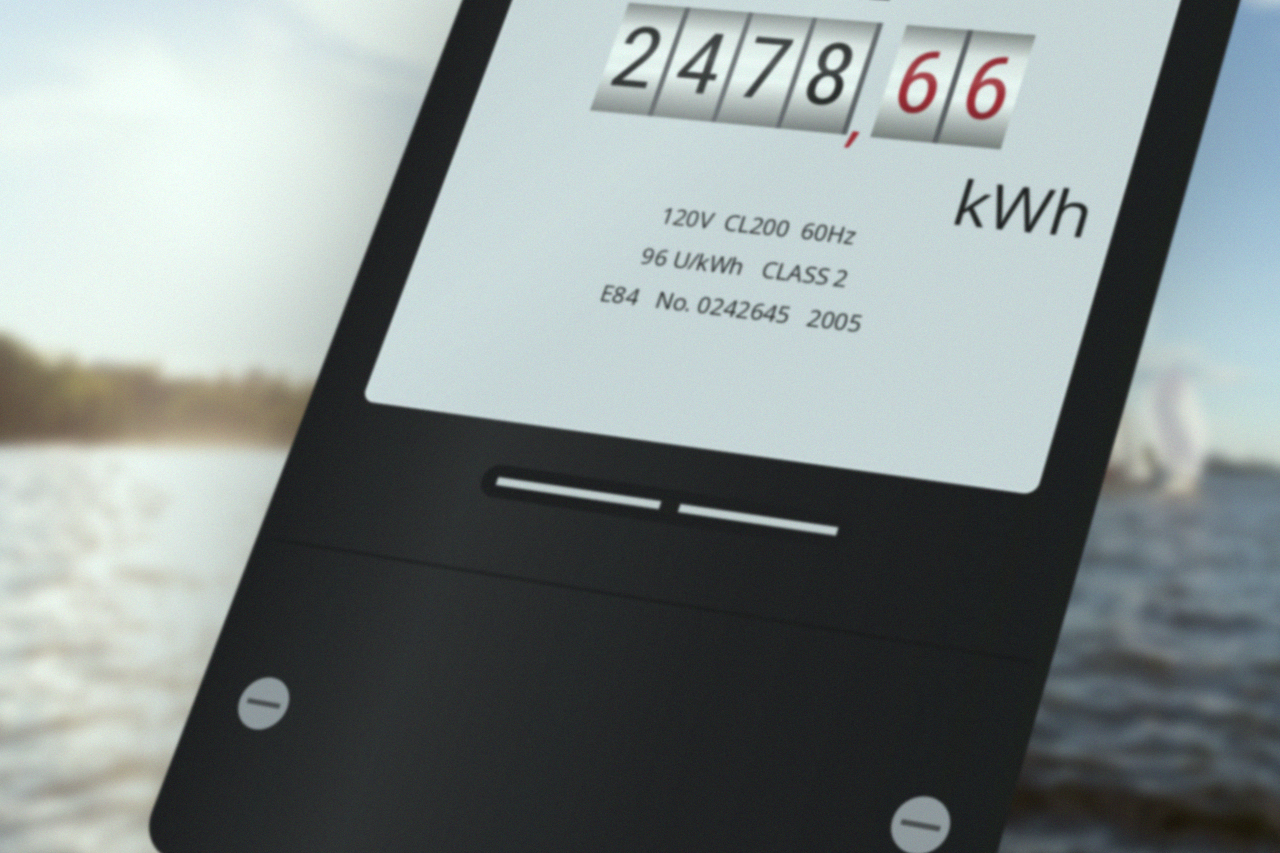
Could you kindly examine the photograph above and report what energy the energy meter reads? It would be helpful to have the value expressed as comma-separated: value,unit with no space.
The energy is 2478.66,kWh
